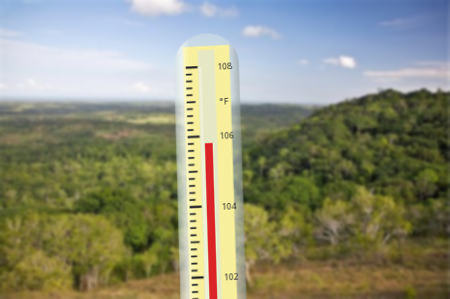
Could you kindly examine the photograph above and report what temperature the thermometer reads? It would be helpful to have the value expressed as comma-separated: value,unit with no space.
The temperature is 105.8,°F
